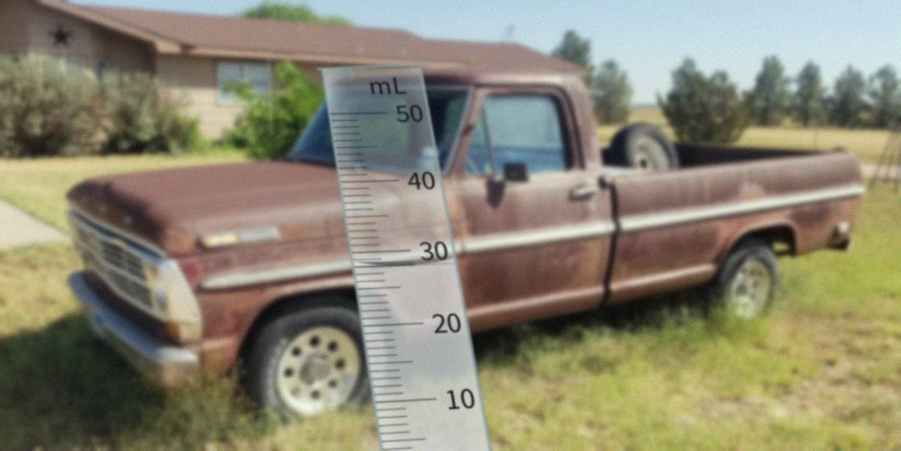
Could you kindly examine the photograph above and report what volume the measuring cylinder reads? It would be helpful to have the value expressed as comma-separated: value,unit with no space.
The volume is 28,mL
